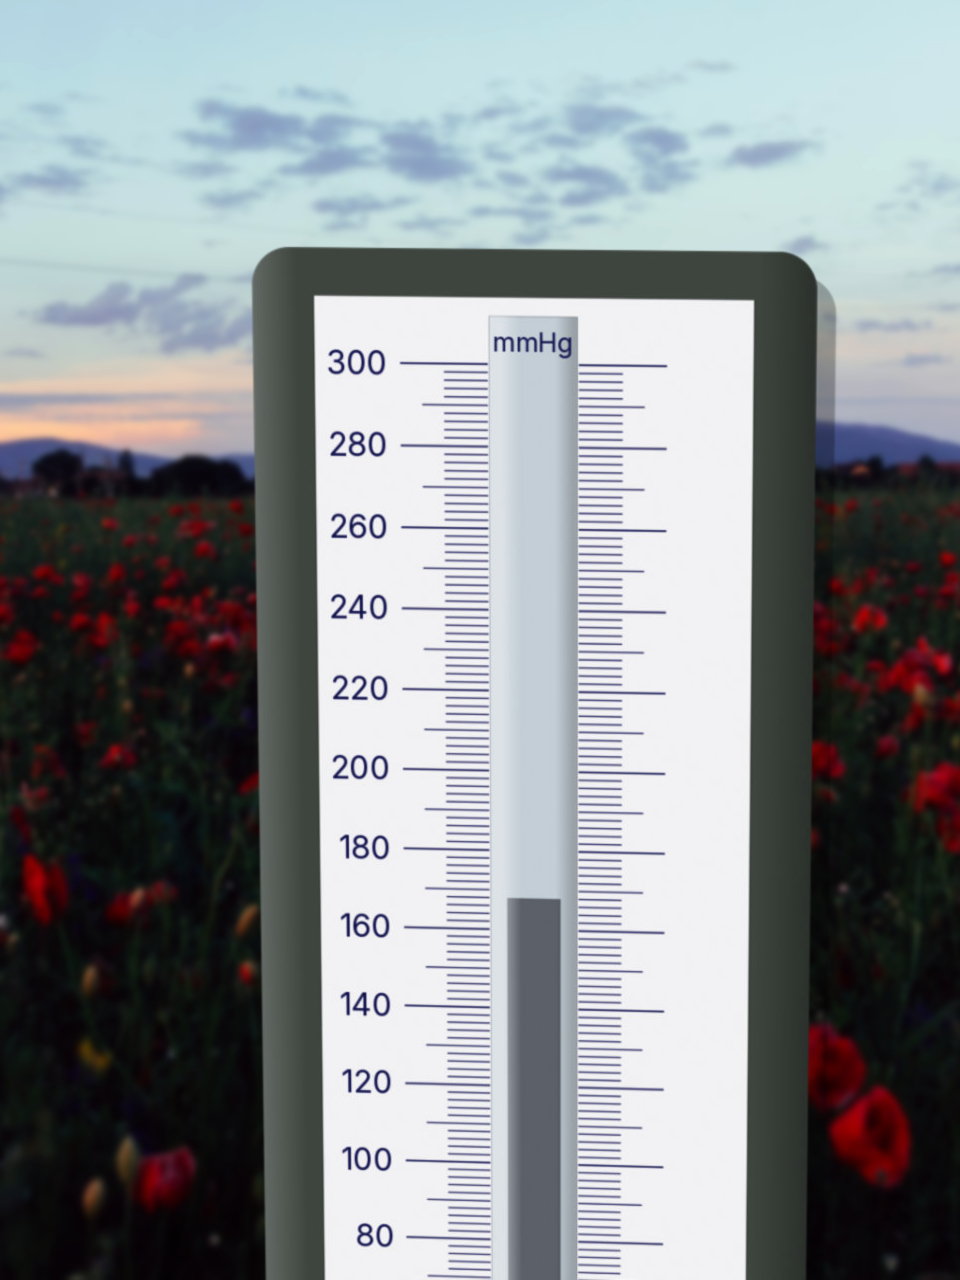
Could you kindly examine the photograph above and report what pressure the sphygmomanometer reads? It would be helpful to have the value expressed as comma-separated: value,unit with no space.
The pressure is 168,mmHg
